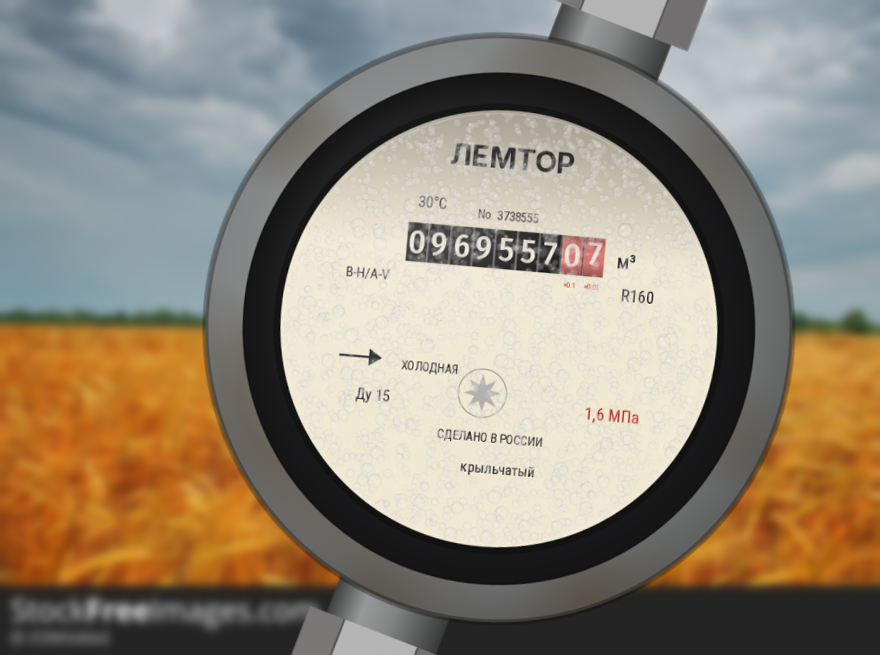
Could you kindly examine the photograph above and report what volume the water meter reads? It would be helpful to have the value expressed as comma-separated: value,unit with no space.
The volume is 969557.07,m³
